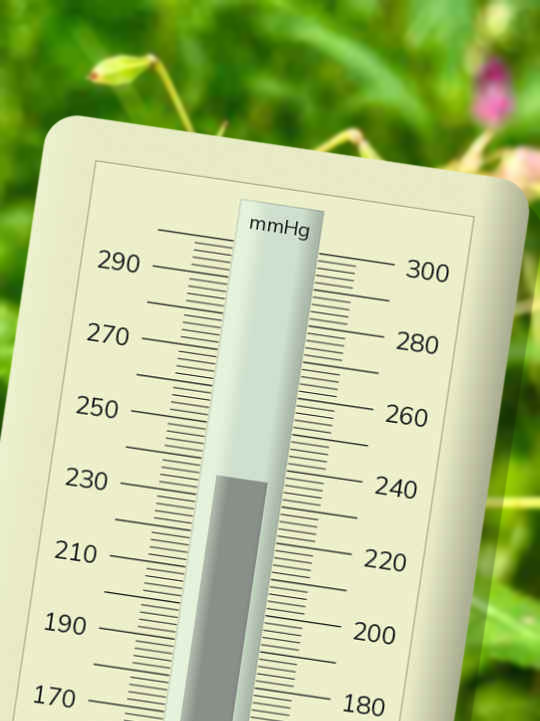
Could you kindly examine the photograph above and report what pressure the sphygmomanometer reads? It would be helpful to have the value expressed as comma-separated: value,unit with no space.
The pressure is 236,mmHg
